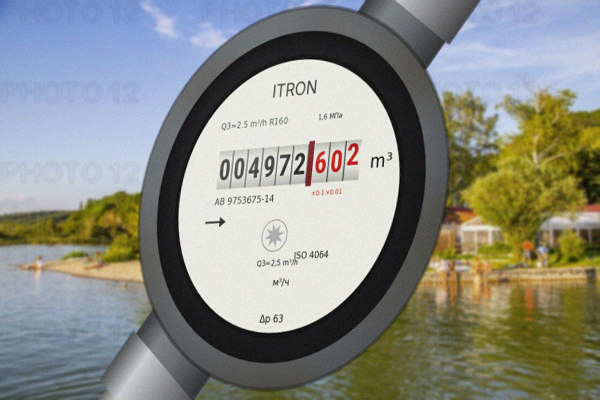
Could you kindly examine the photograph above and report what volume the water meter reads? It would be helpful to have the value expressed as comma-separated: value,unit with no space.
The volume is 4972.602,m³
